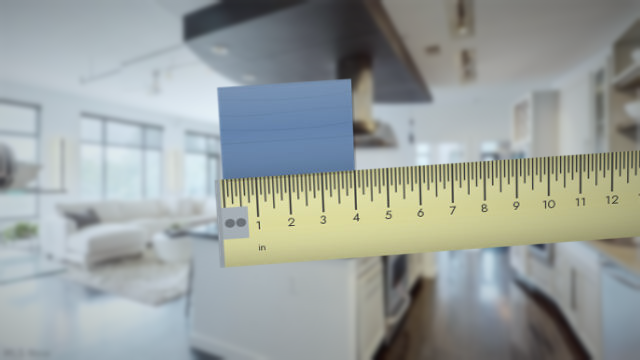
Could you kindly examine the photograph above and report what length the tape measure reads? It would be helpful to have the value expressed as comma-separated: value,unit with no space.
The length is 4,in
